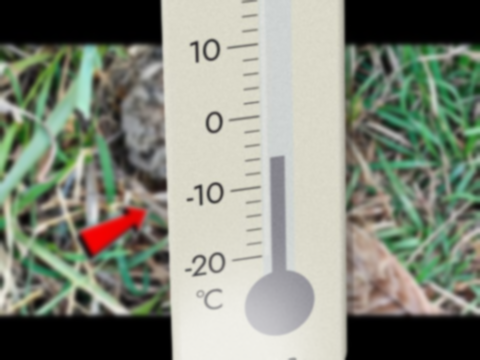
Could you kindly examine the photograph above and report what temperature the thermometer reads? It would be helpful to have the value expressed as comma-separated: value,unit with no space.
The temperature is -6,°C
